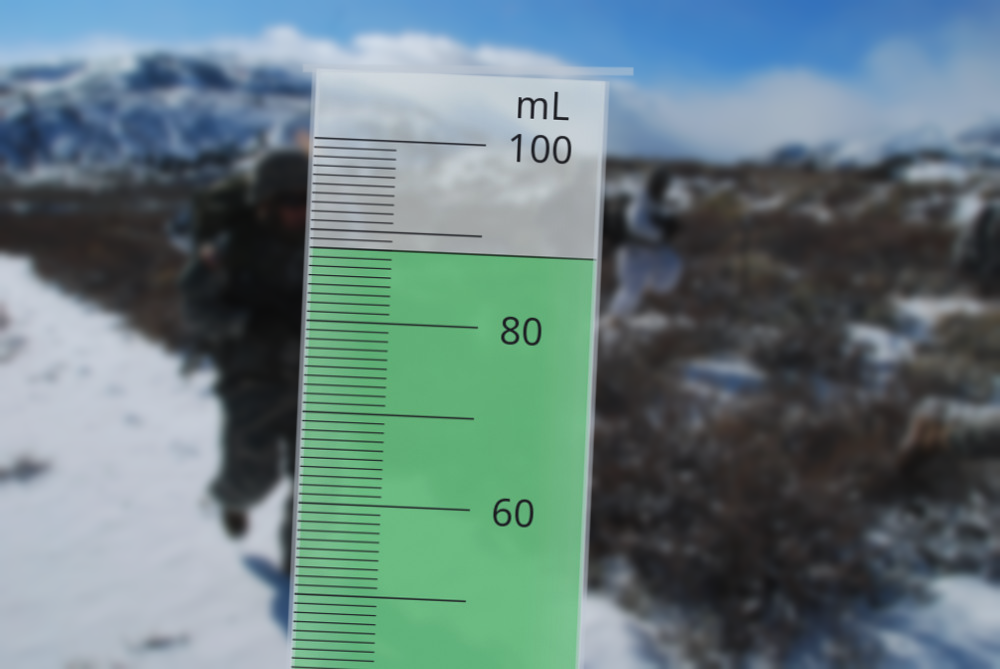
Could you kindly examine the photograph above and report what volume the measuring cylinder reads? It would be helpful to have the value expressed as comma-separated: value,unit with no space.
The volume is 88,mL
